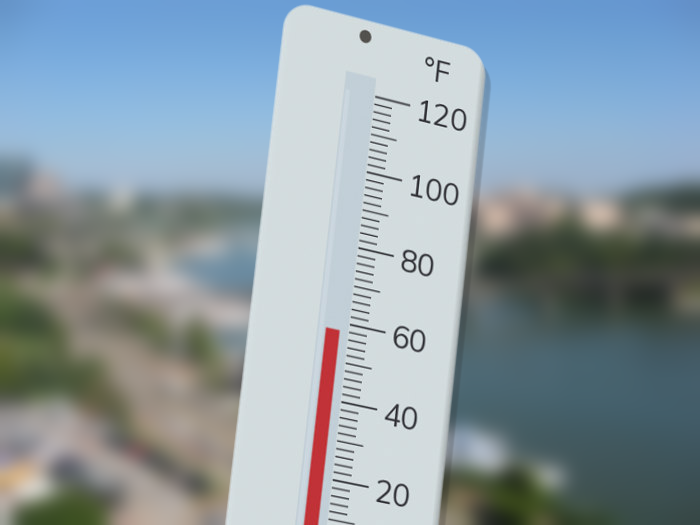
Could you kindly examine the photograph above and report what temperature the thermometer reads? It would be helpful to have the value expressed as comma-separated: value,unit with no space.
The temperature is 58,°F
